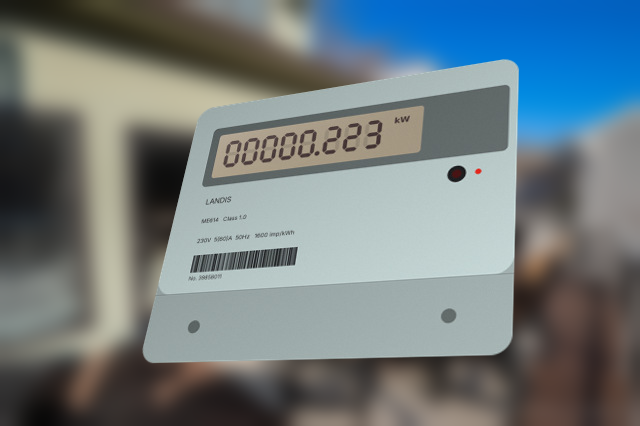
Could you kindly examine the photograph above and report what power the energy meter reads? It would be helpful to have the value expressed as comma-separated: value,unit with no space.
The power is 0.223,kW
